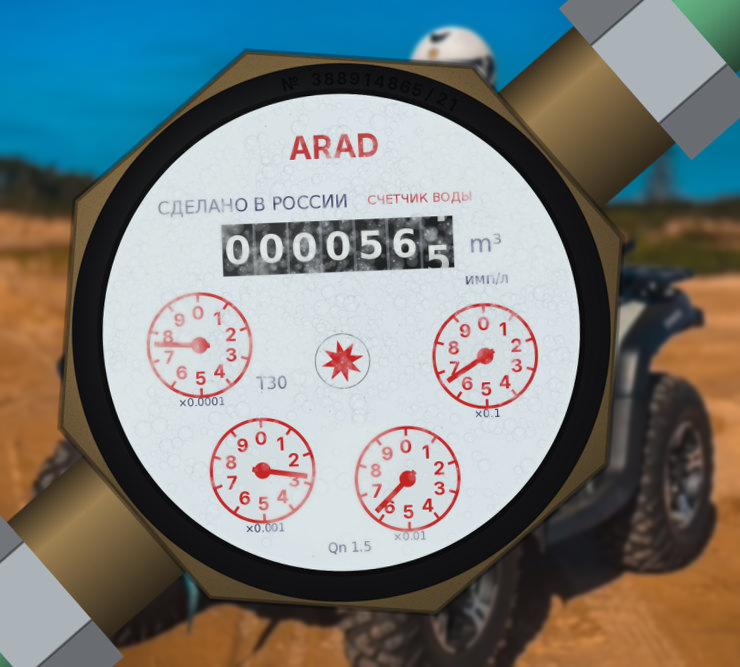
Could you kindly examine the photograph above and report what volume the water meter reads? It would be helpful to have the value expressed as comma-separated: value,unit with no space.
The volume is 564.6627,m³
